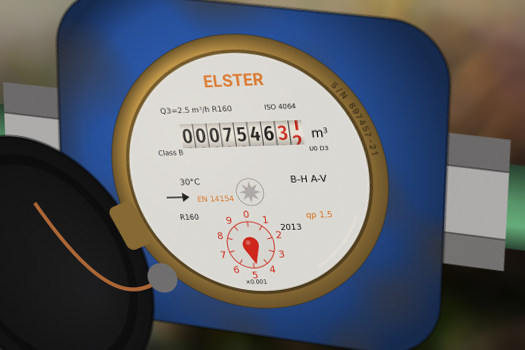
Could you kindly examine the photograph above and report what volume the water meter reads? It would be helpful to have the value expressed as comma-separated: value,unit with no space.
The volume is 7546.314,m³
